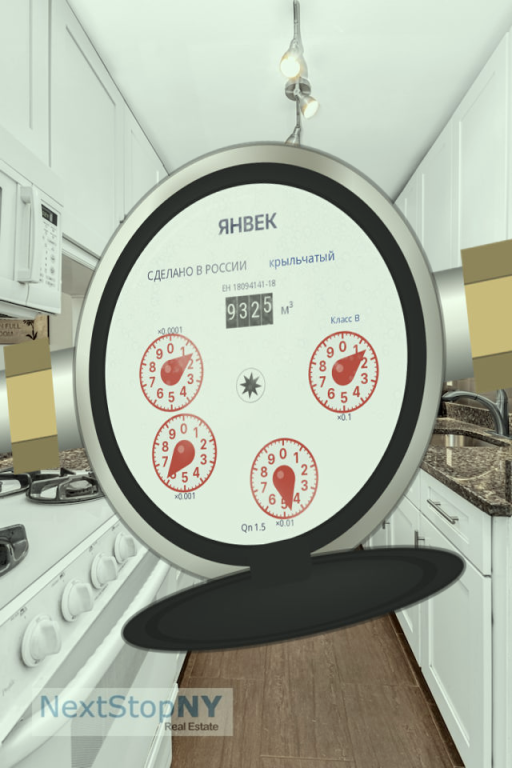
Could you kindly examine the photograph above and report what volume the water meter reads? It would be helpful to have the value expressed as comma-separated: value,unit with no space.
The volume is 9325.1461,m³
